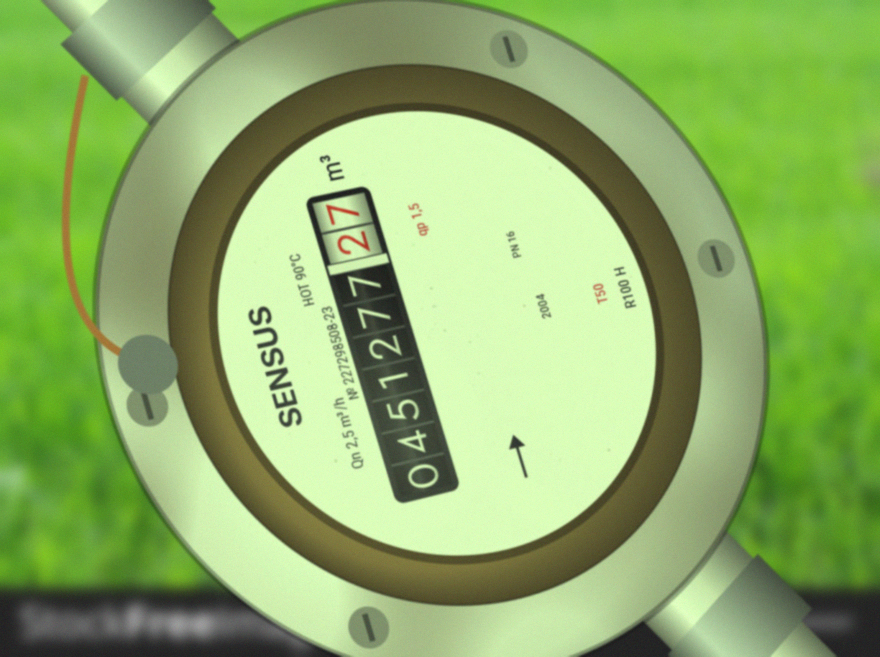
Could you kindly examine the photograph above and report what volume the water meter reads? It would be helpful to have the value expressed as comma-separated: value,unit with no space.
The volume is 451277.27,m³
